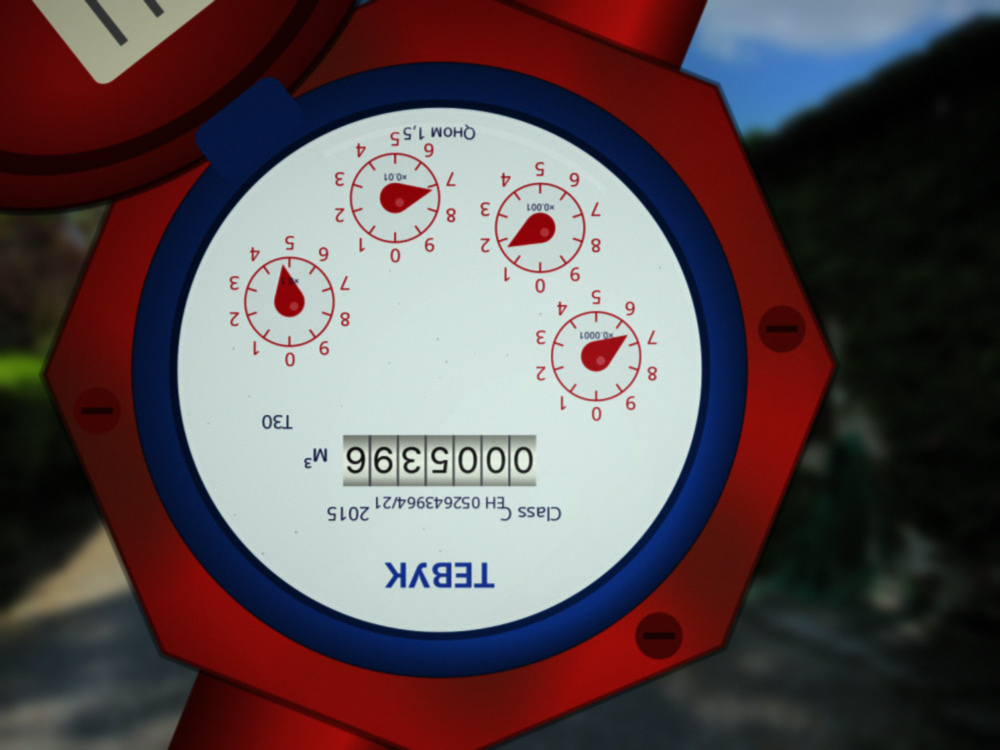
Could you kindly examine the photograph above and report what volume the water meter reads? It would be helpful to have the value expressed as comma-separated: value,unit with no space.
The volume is 5396.4716,m³
